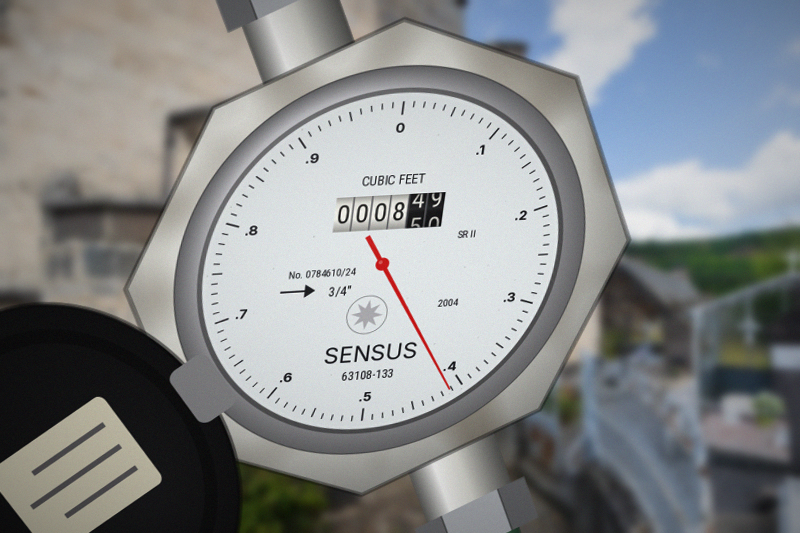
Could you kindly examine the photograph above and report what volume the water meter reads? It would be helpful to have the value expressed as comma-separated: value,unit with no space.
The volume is 849.41,ft³
